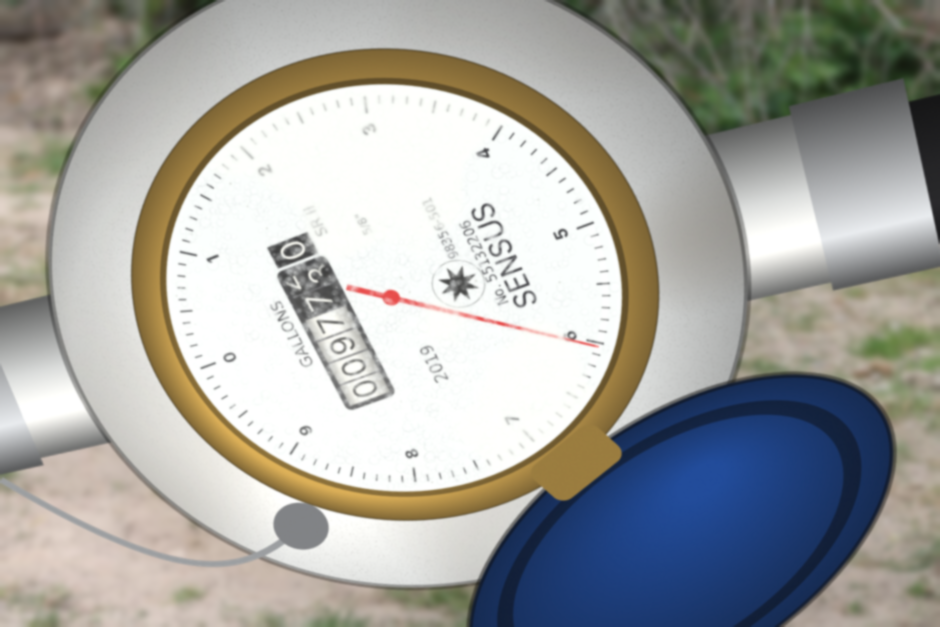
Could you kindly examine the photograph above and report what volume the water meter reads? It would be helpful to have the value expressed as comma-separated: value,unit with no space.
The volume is 97726.0,gal
